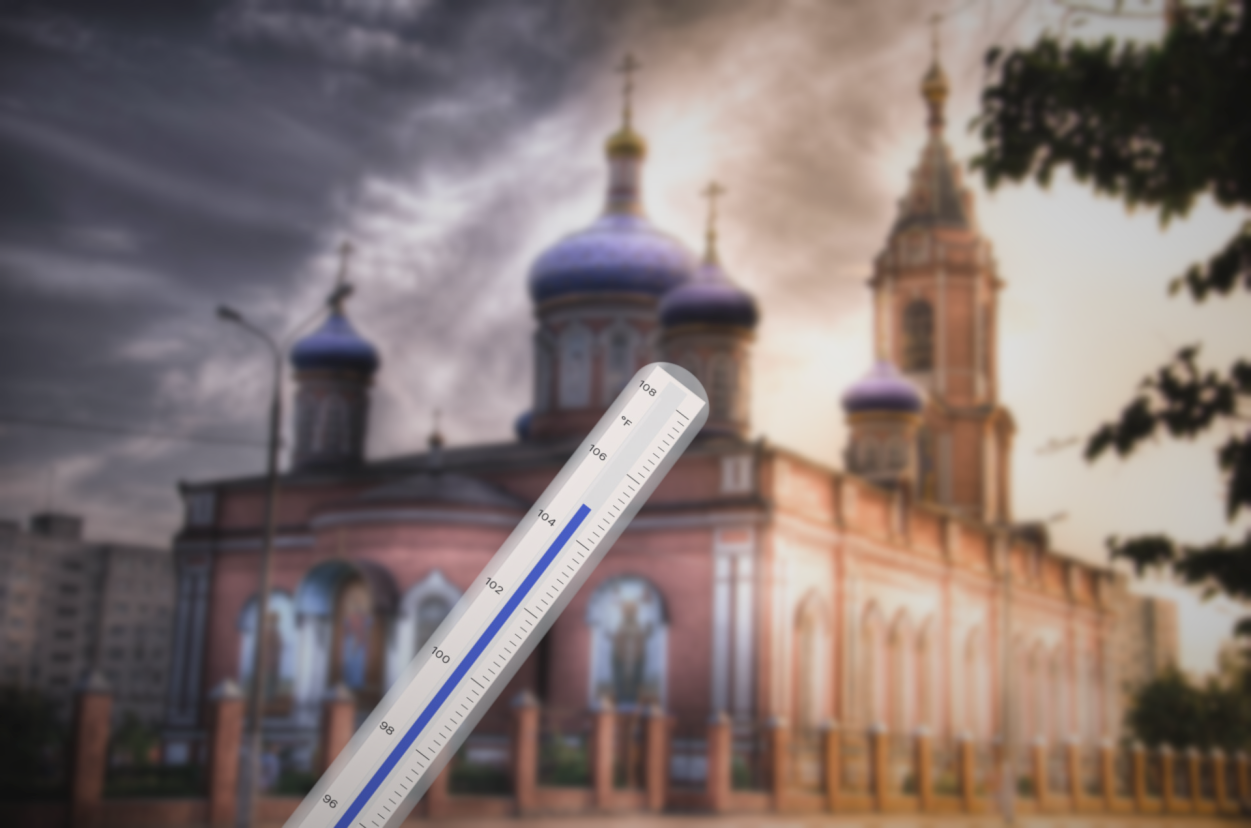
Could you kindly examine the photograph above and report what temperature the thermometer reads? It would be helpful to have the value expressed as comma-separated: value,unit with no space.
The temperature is 104.8,°F
